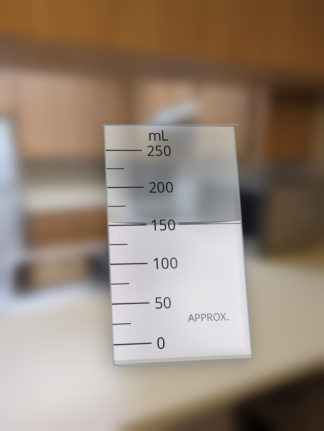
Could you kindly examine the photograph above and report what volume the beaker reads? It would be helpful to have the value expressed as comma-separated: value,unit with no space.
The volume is 150,mL
